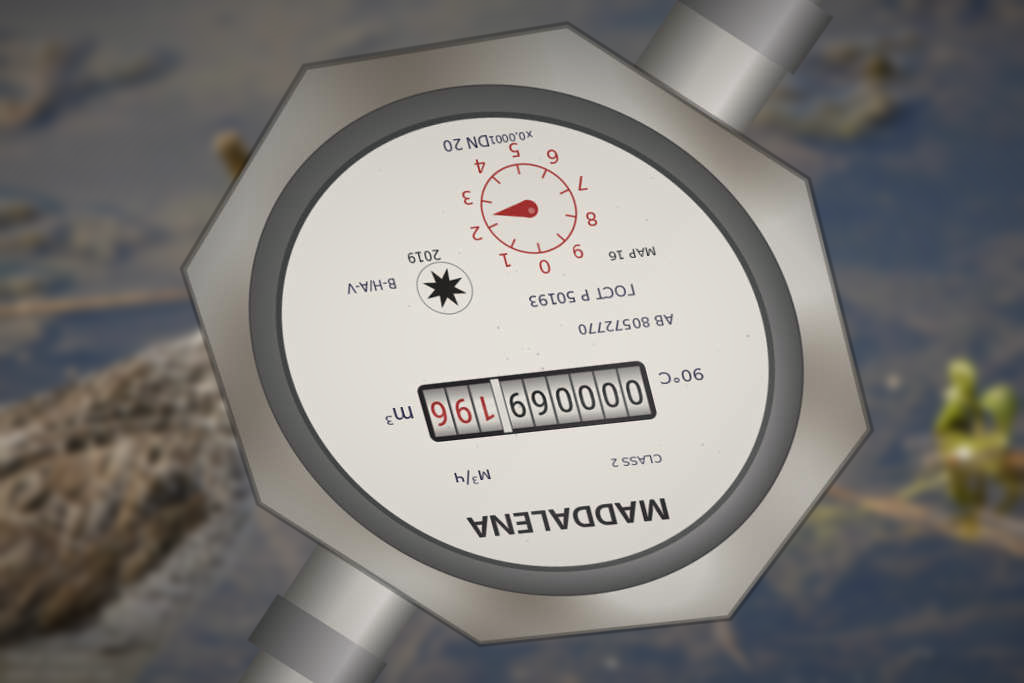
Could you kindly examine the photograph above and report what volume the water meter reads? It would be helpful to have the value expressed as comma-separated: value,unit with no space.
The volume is 69.1962,m³
